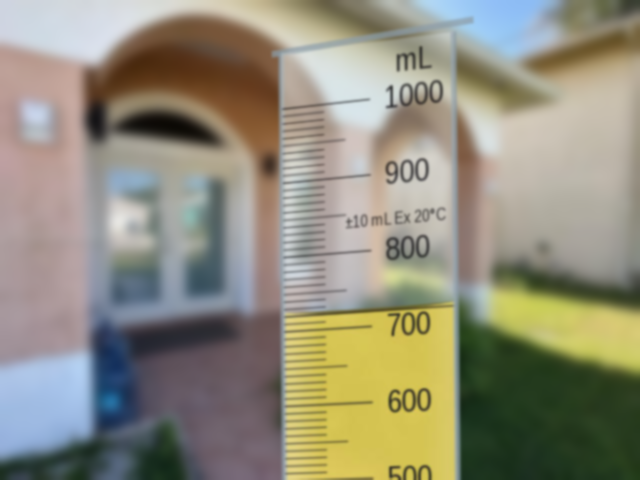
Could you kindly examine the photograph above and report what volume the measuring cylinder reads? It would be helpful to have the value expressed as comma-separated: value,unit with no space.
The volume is 720,mL
